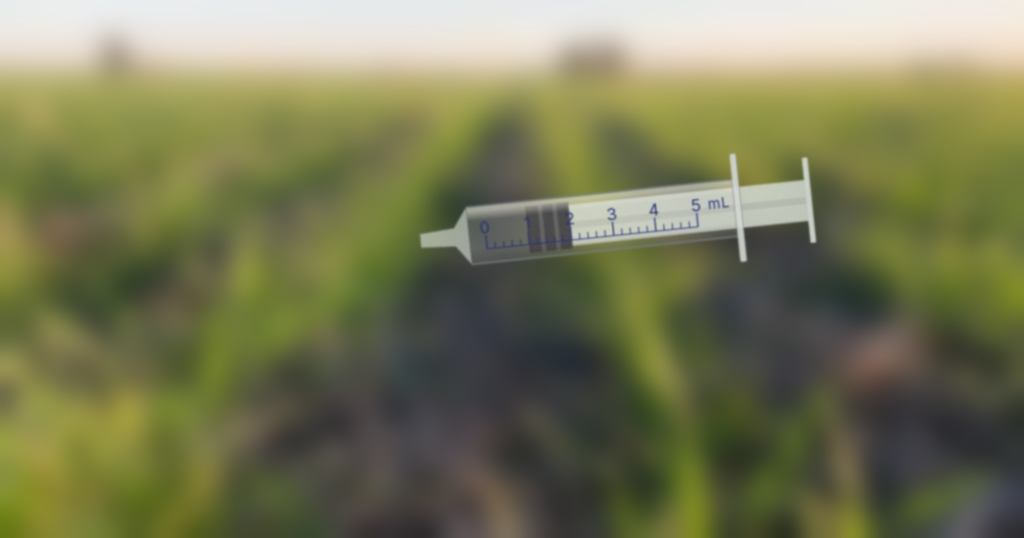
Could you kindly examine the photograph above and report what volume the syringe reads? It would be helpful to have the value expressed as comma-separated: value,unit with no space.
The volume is 1,mL
